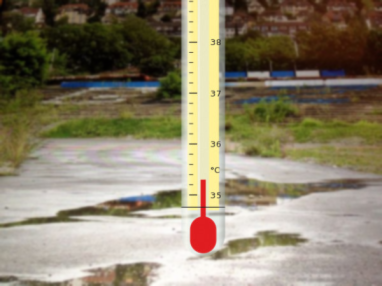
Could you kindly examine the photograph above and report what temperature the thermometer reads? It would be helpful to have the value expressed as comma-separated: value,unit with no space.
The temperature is 35.3,°C
